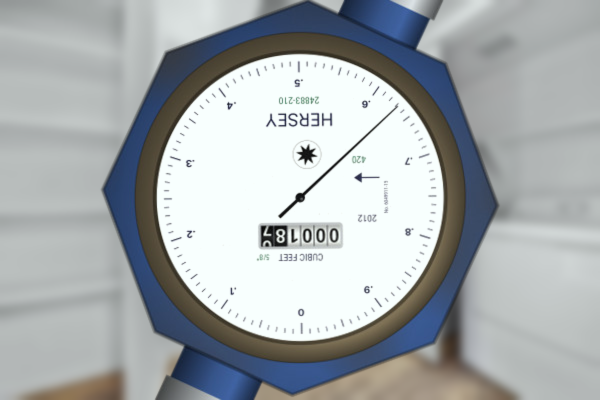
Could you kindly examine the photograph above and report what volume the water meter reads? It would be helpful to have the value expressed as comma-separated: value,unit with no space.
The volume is 186.63,ft³
